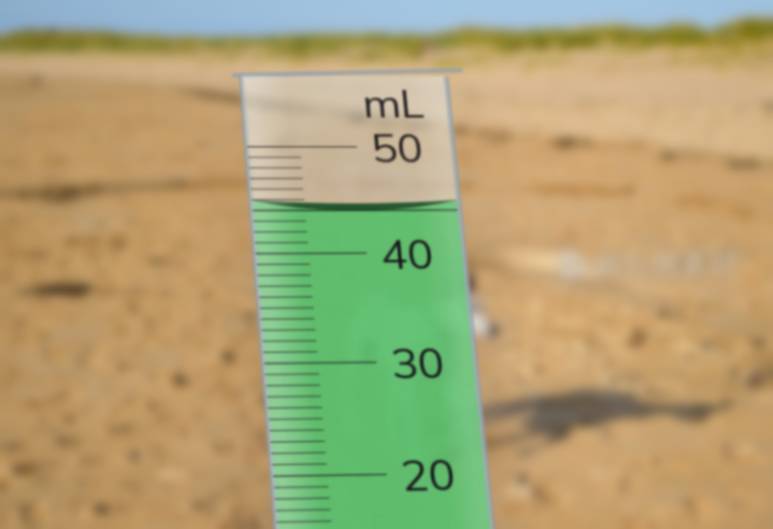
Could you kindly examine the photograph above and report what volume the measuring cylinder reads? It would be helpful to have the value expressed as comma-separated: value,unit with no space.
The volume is 44,mL
